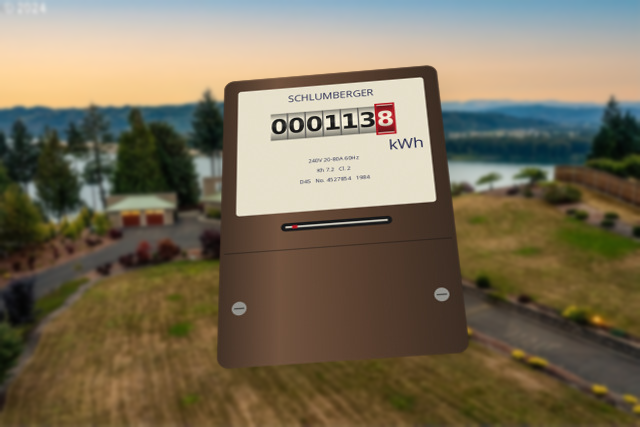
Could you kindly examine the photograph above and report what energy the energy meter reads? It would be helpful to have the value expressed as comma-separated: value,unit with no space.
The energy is 113.8,kWh
